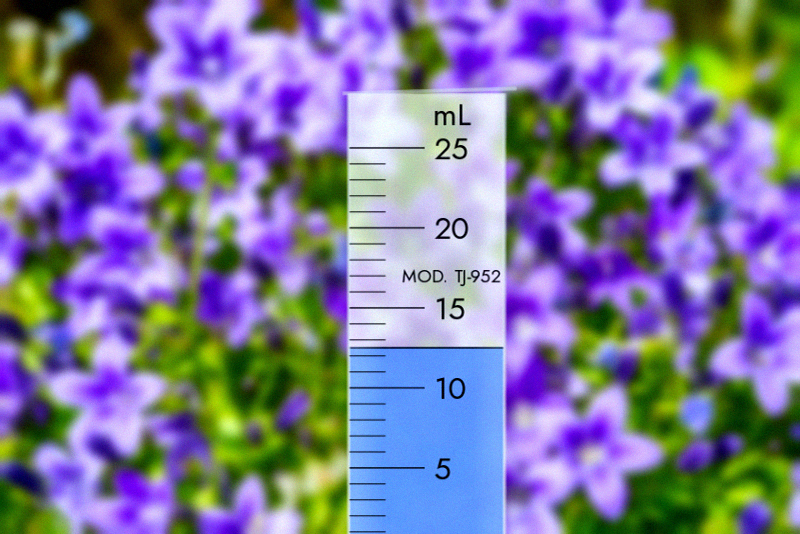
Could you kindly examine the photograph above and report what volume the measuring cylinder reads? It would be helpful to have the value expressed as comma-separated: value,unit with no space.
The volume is 12.5,mL
